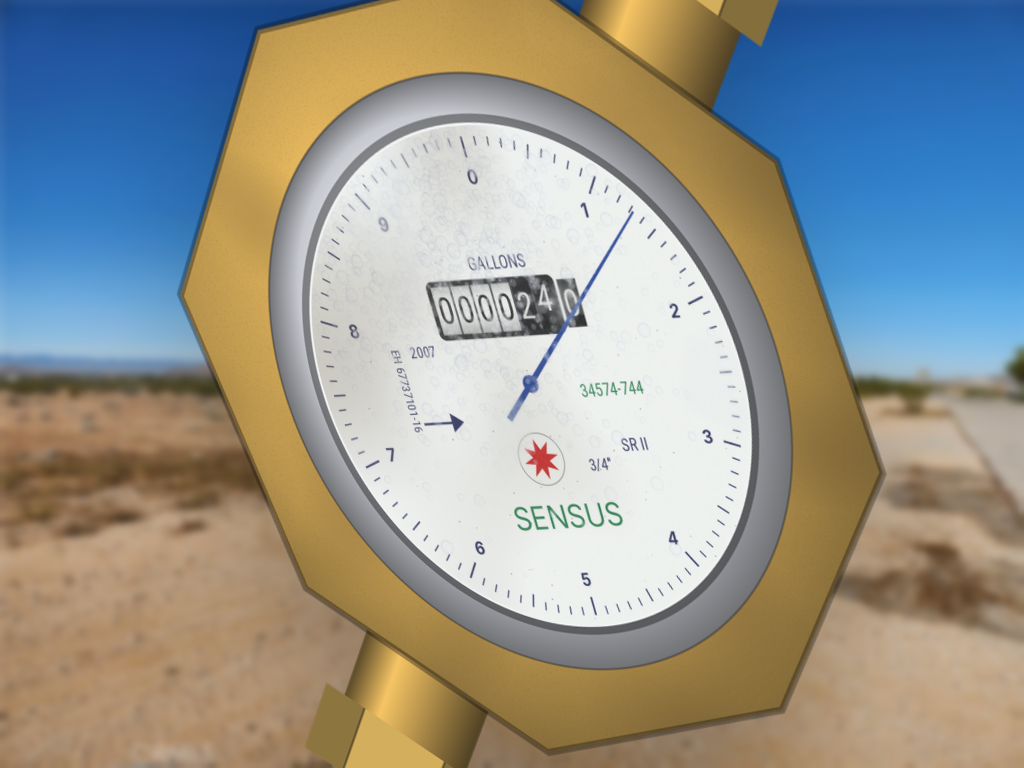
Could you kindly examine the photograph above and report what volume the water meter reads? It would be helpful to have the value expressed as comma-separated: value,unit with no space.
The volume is 241.3,gal
